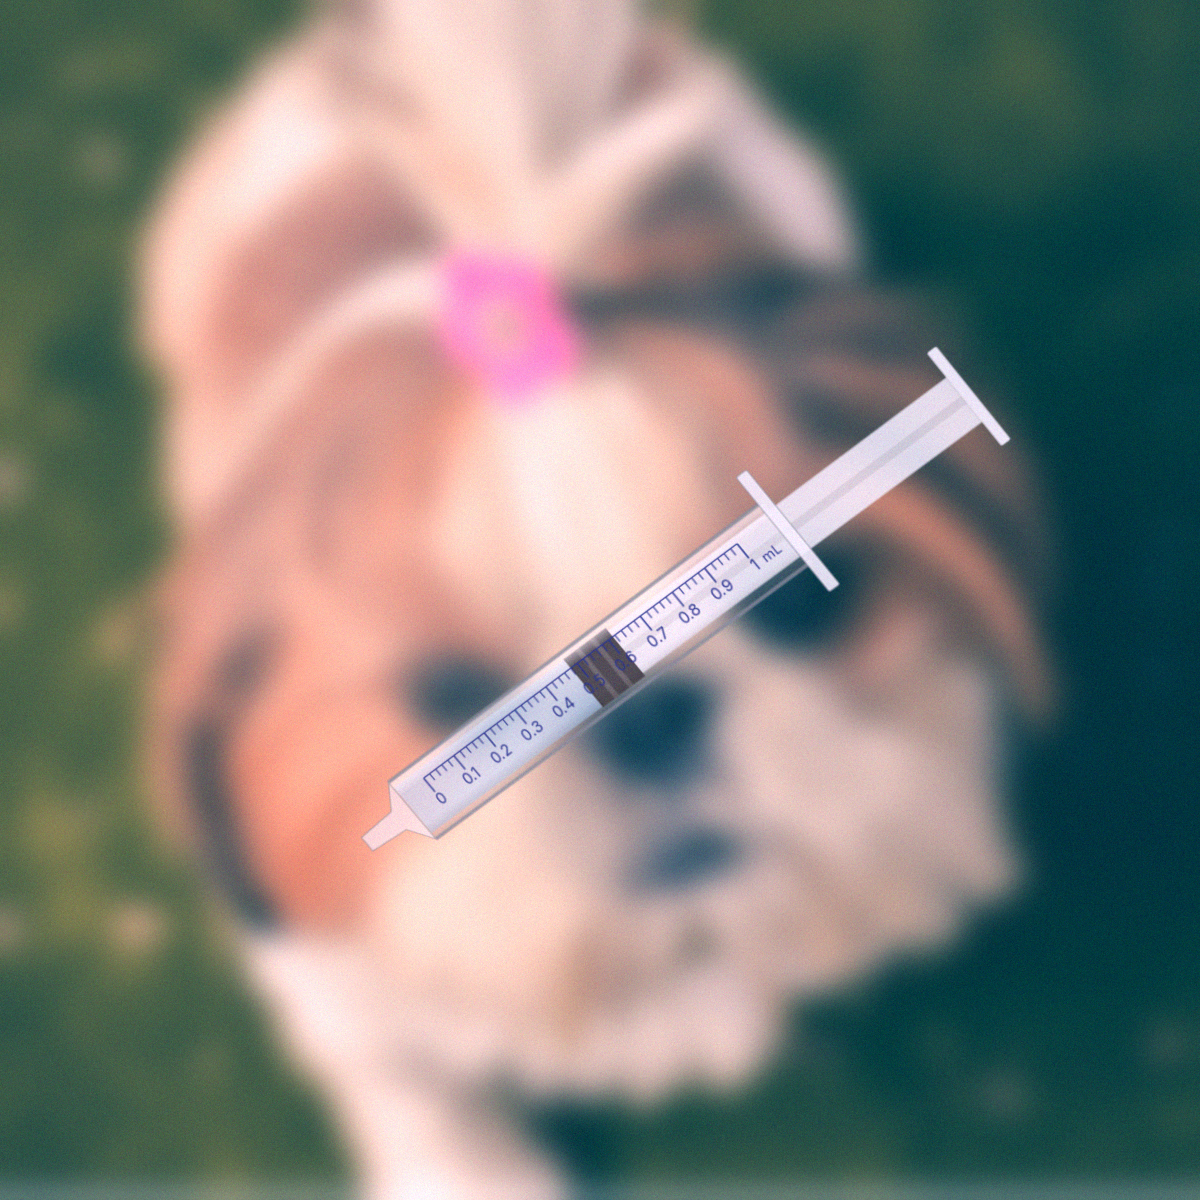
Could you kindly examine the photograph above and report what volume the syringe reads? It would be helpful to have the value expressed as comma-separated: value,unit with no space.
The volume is 0.48,mL
